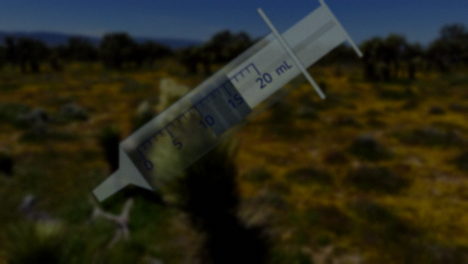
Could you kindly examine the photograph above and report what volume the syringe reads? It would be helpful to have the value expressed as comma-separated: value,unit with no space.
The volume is 10,mL
